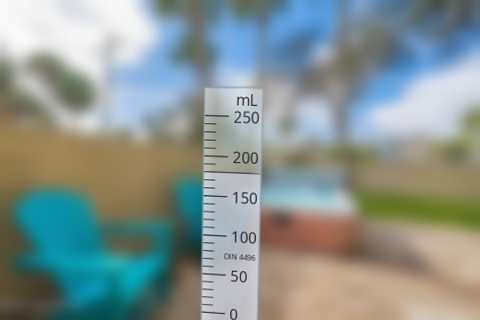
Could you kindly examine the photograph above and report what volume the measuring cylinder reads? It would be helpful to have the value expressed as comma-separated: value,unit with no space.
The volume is 180,mL
